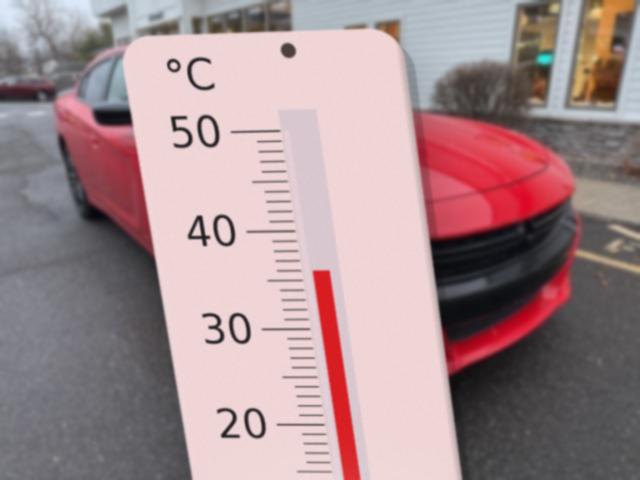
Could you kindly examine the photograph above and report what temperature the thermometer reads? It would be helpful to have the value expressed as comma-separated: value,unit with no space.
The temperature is 36,°C
